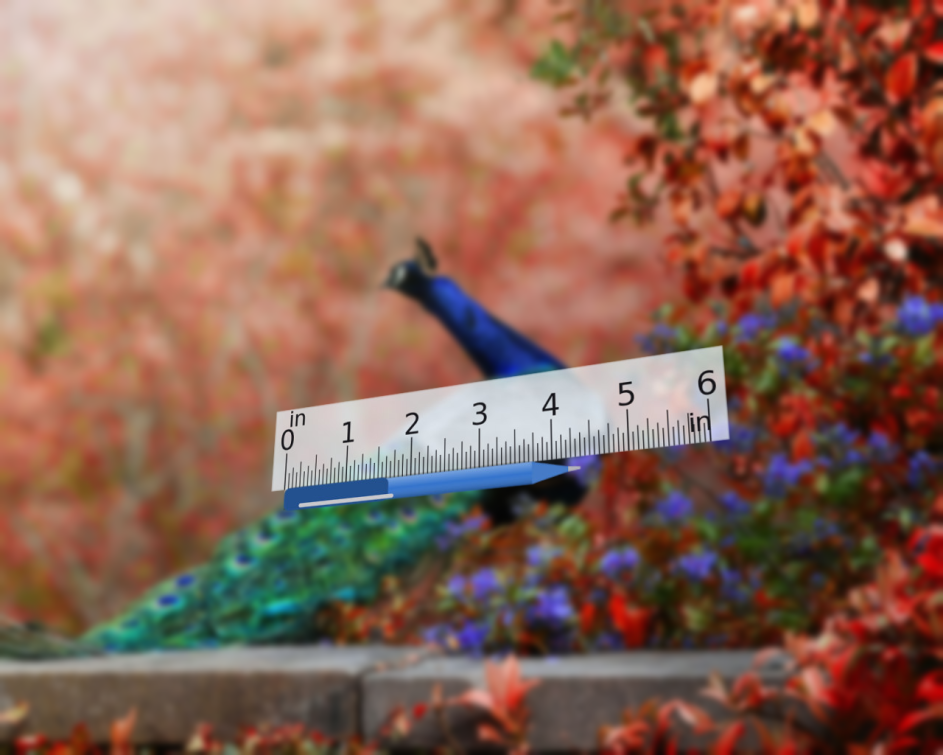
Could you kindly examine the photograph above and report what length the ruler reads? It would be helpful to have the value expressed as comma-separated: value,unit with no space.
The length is 4.375,in
